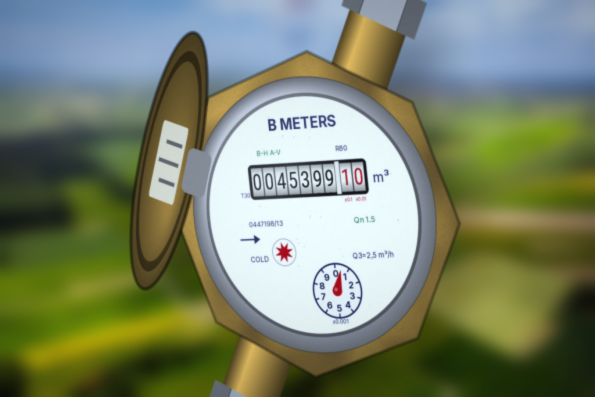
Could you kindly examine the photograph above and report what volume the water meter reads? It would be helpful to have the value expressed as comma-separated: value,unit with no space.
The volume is 45399.100,m³
